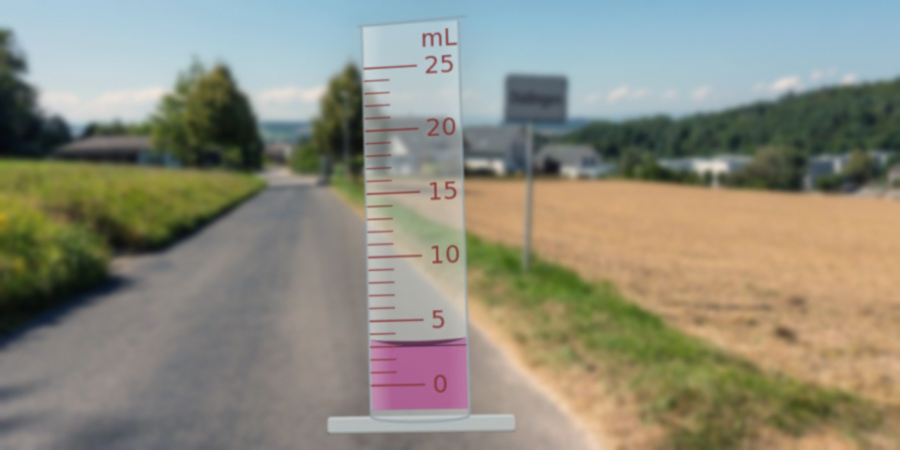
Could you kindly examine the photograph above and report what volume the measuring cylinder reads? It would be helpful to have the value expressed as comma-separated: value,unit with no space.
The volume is 3,mL
